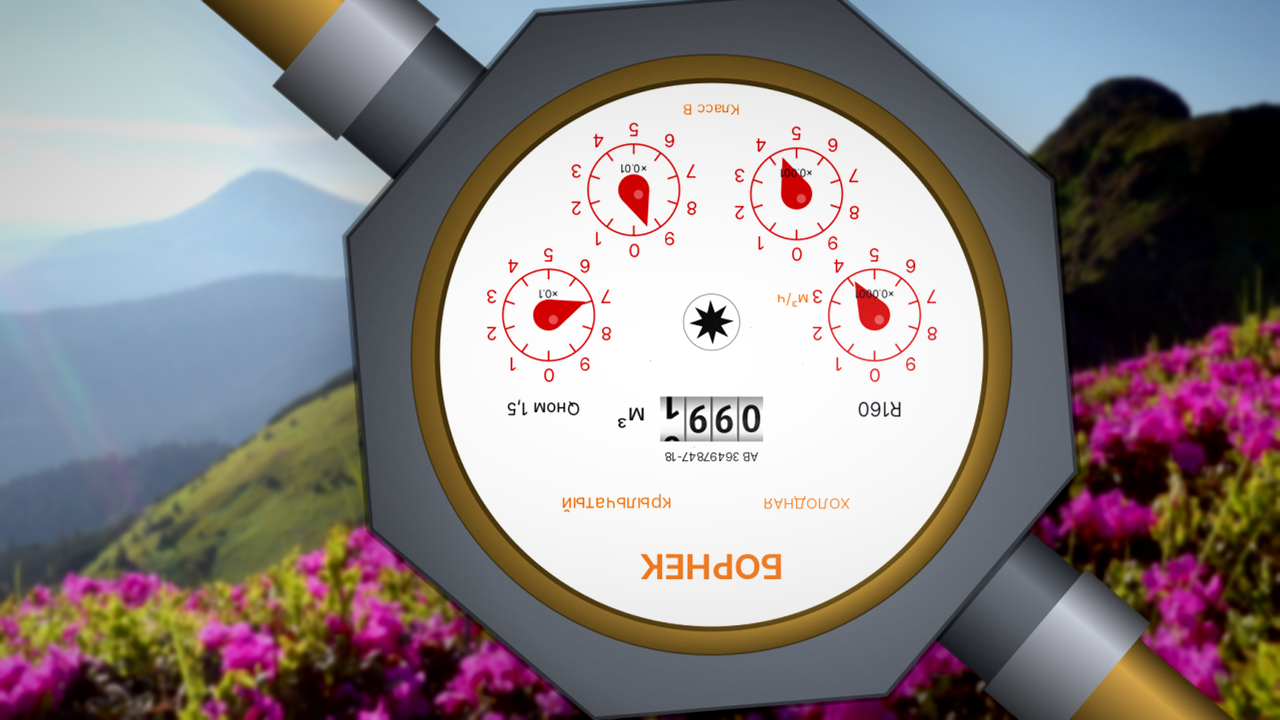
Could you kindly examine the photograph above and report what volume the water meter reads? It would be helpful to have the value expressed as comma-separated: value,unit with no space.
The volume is 990.6944,m³
